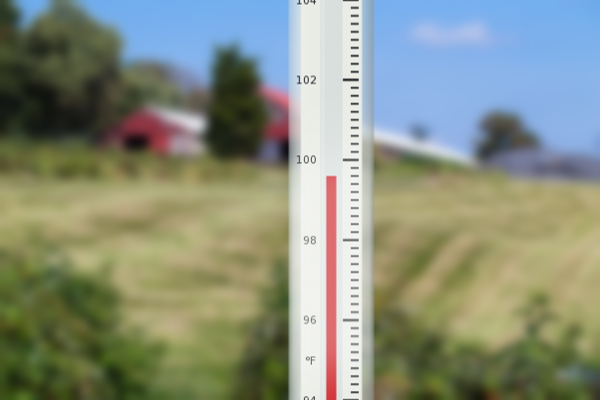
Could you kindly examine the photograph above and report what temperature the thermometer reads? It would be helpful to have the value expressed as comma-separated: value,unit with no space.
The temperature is 99.6,°F
